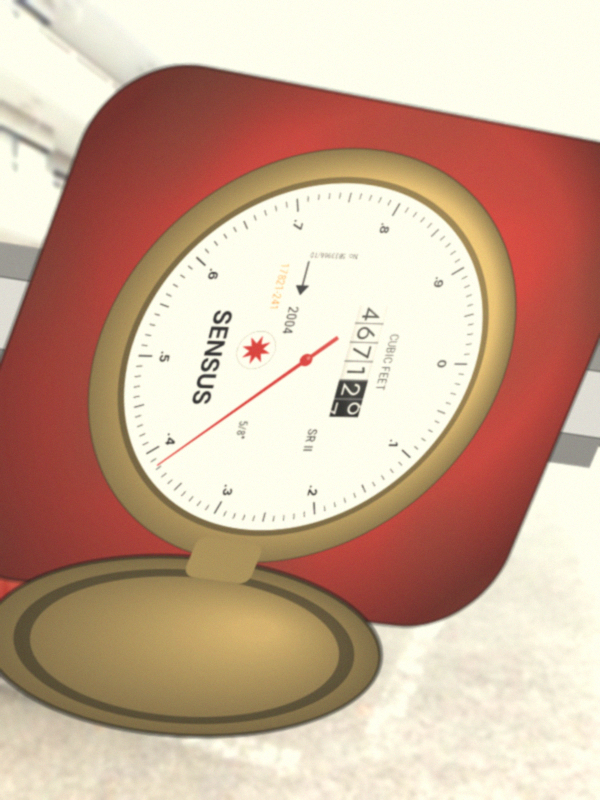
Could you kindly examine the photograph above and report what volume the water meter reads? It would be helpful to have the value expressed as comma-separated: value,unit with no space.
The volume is 467126.38,ft³
